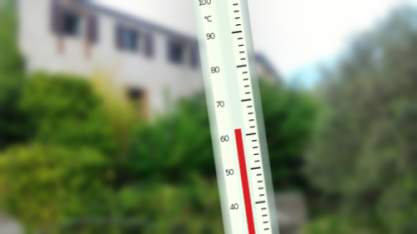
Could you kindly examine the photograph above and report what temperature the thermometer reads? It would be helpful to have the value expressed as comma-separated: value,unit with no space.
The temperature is 62,°C
